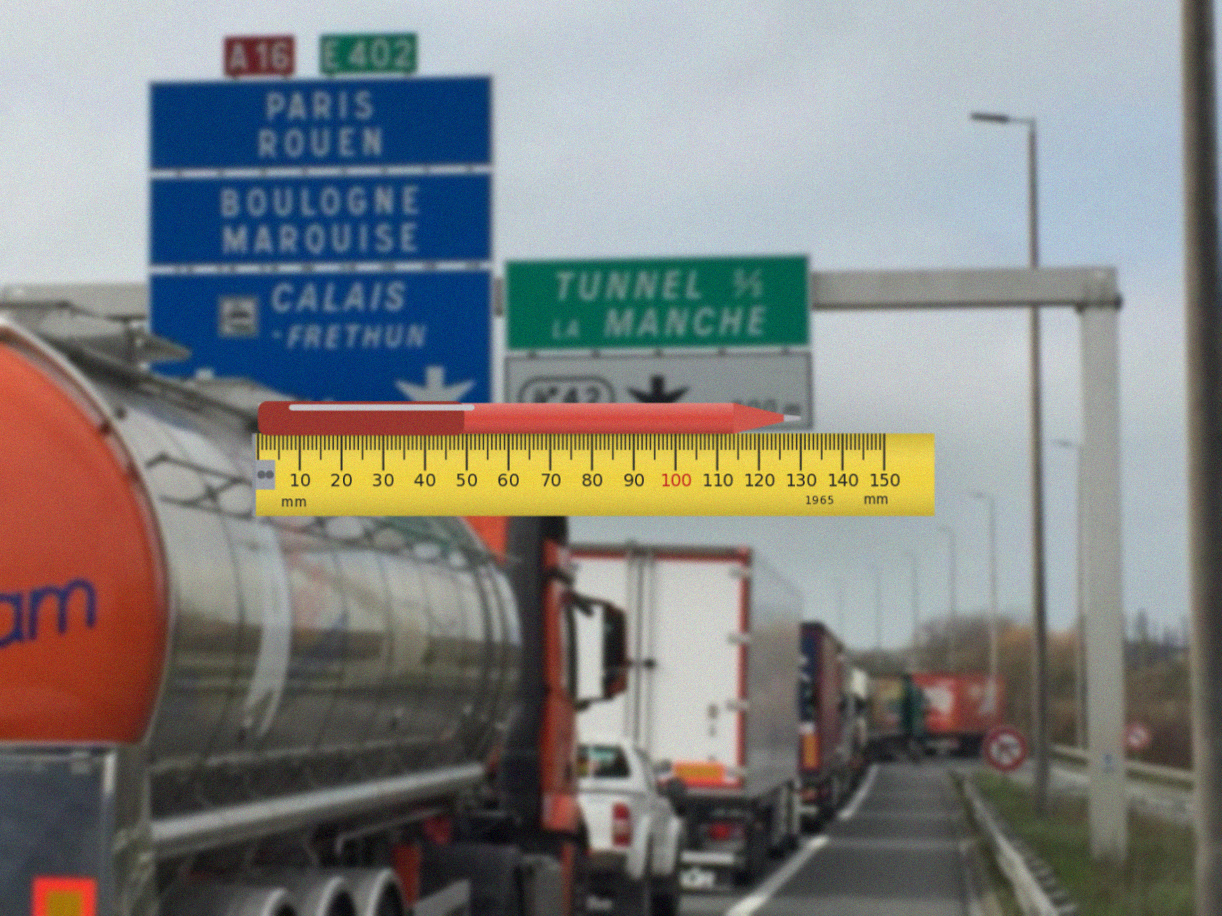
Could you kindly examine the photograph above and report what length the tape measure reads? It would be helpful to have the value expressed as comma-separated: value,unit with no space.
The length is 130,mm
